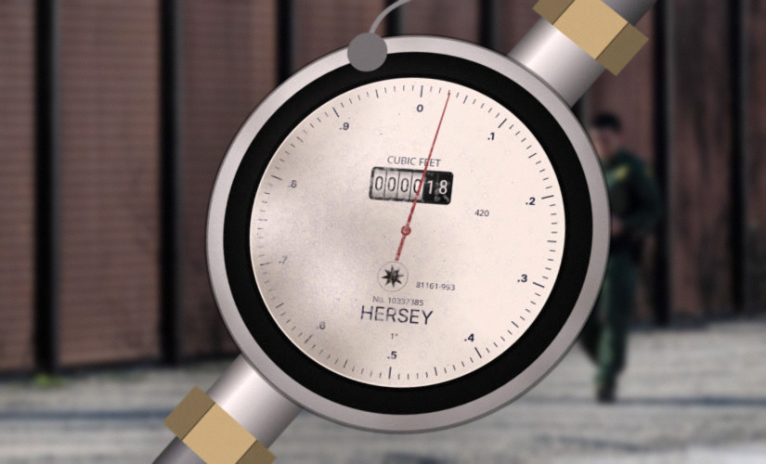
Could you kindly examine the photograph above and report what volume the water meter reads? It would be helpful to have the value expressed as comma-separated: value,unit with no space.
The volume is 18.03,ft³
